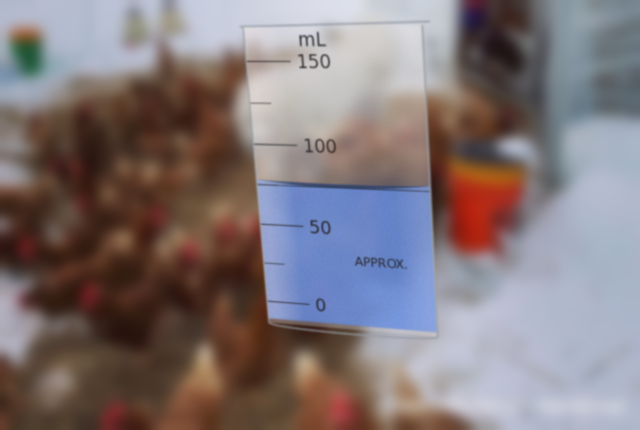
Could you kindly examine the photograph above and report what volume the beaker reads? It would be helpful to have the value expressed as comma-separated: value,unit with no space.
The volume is 75,mL
